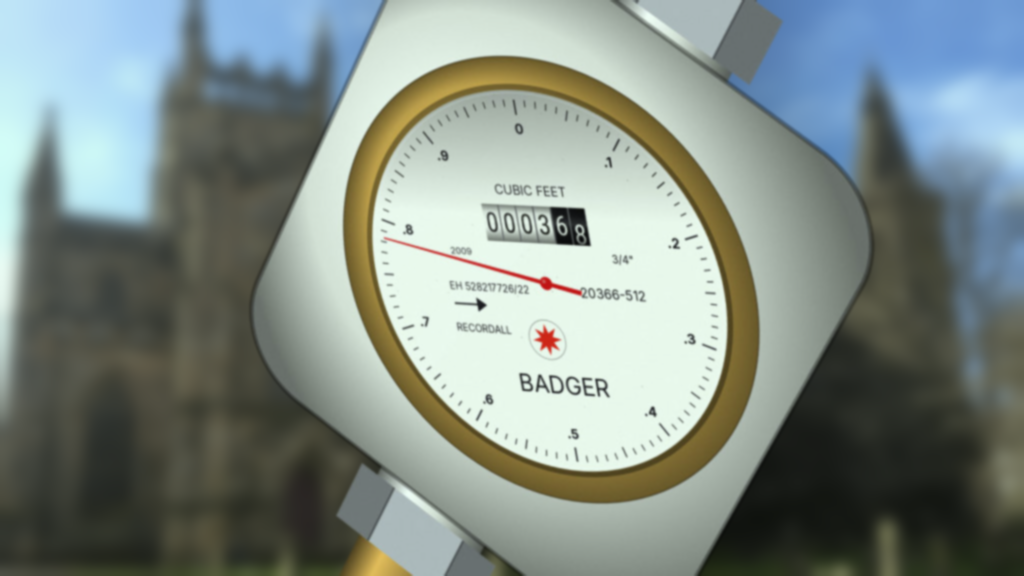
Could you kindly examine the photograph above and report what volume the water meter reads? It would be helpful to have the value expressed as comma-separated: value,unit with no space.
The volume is 367.78,ft³
